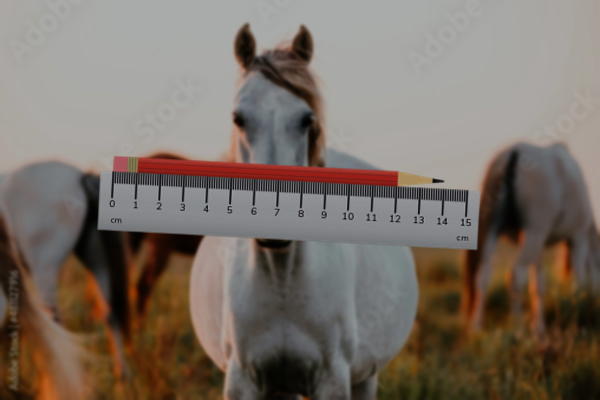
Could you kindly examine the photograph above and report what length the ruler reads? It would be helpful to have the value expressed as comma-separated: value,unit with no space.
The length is 14,cm
